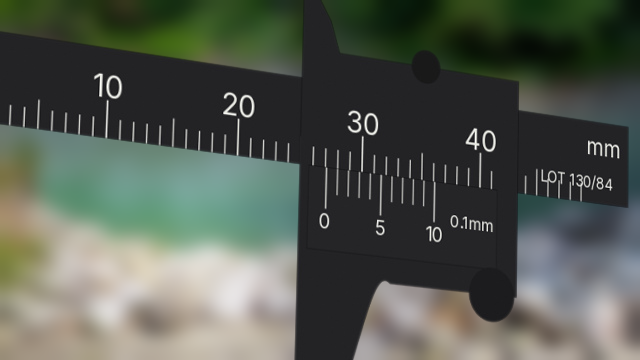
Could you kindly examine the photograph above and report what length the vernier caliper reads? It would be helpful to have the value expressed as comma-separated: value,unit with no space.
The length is 27.1,mm
